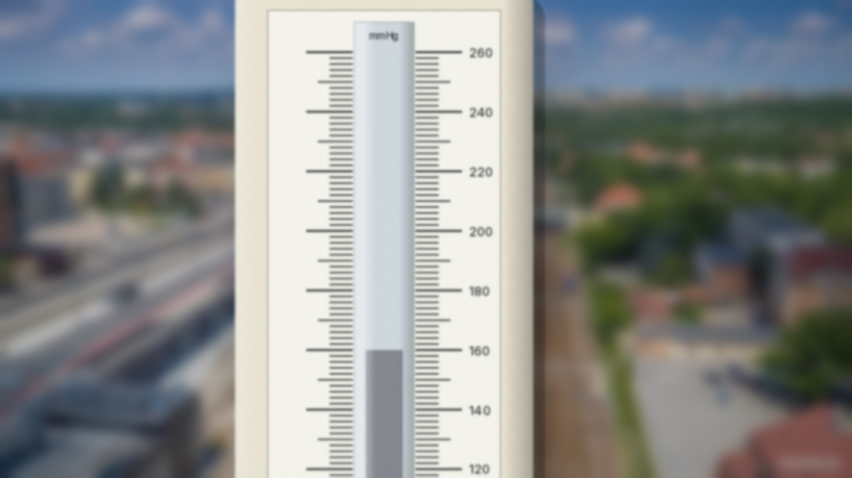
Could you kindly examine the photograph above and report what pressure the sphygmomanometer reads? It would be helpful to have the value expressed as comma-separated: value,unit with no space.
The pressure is 160,mmHg
